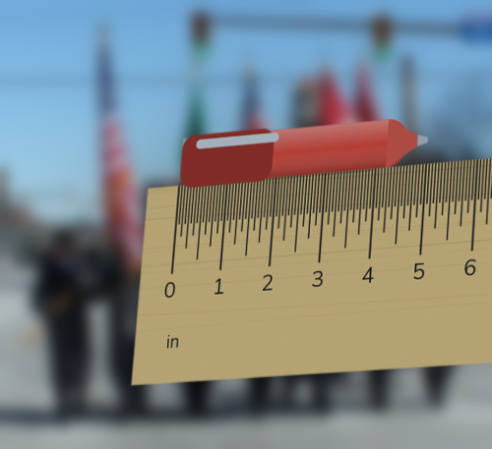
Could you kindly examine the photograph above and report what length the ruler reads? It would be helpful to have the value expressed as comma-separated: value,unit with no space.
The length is 5,in
